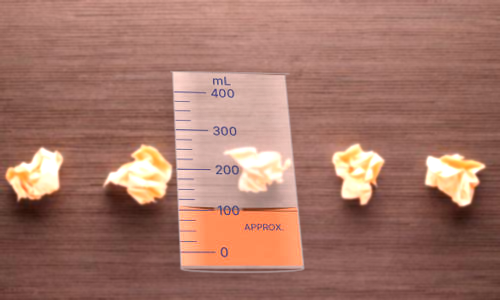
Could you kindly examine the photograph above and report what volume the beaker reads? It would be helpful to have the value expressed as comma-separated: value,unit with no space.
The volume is 100,mL
